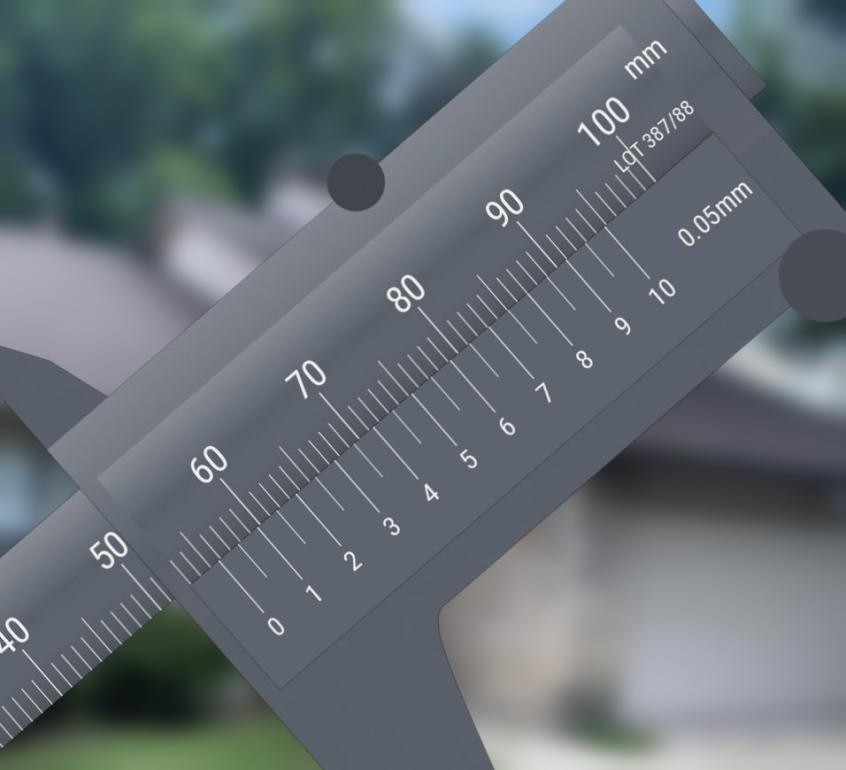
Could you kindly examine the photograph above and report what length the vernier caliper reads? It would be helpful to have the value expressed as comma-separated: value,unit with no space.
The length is 55.8,mm
